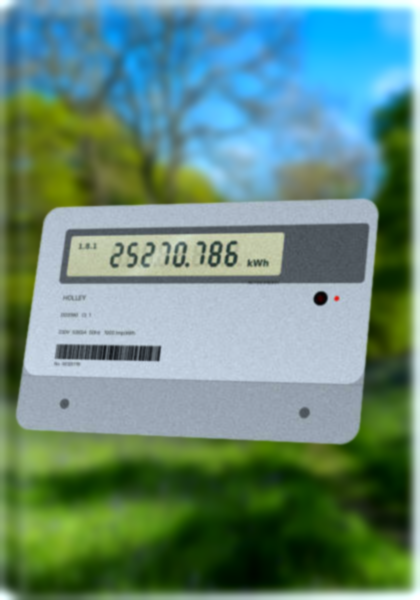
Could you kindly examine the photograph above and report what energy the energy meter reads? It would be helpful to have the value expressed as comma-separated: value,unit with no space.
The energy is 25270.786,kWh
